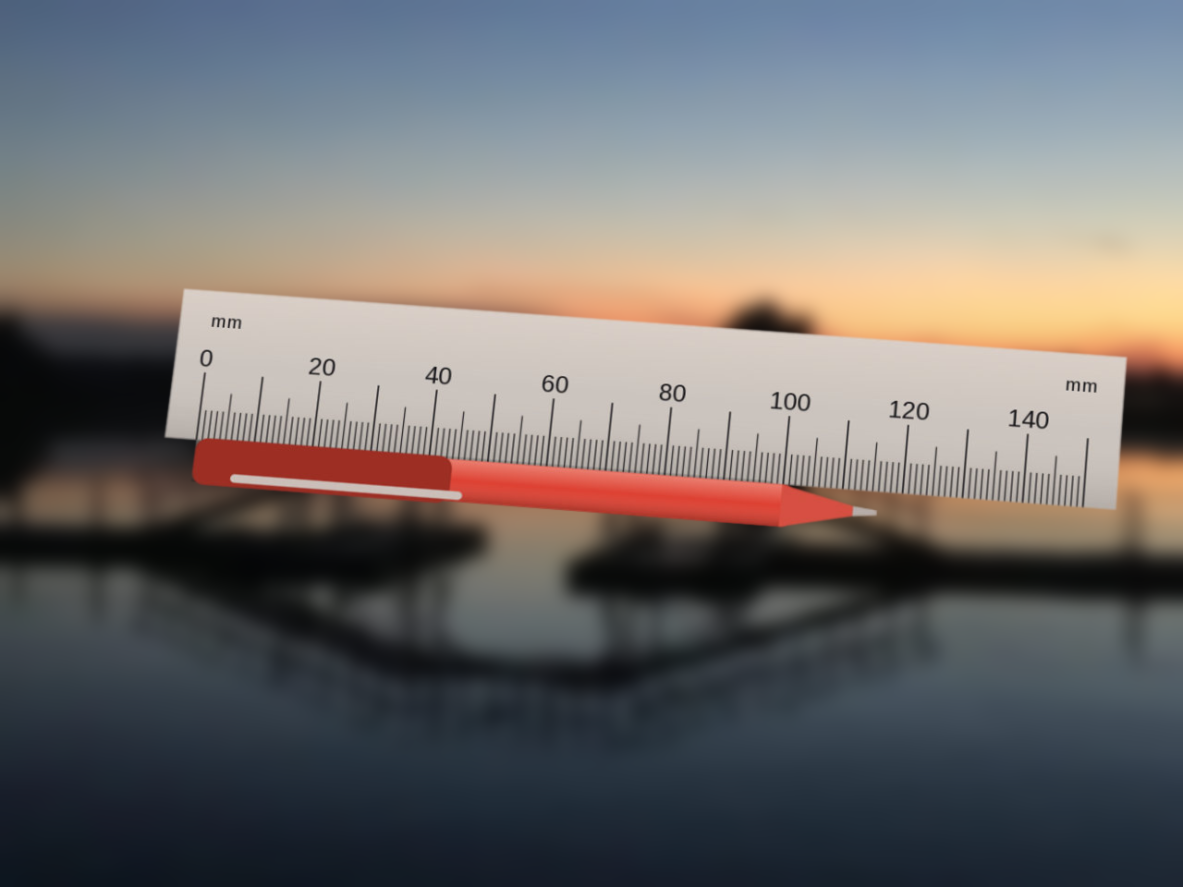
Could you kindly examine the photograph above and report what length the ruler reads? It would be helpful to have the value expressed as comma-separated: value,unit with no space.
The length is 116,mm
